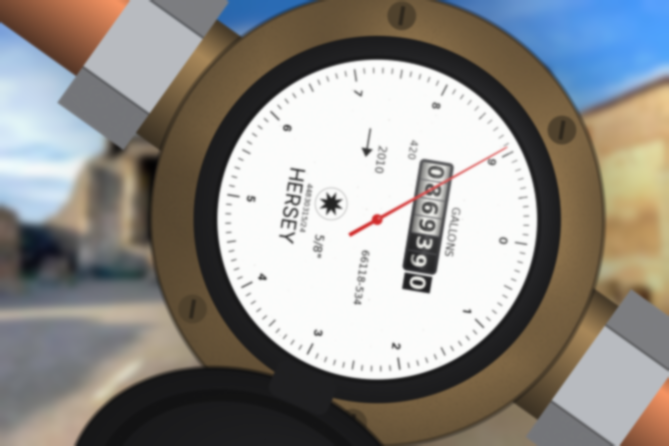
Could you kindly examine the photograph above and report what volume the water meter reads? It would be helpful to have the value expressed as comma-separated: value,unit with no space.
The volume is 869388.9,gal
